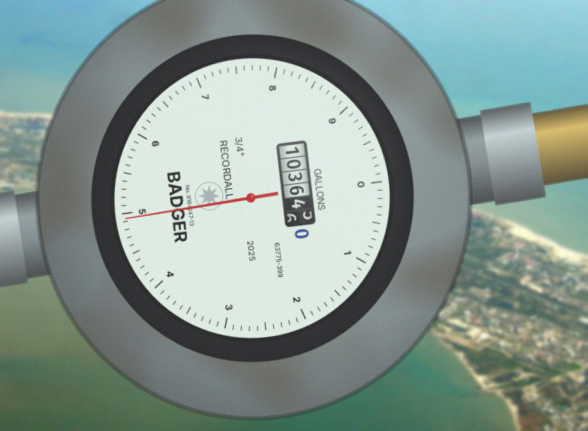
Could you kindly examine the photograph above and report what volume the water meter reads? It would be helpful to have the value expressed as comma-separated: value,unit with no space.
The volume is 1036454.9,gal
